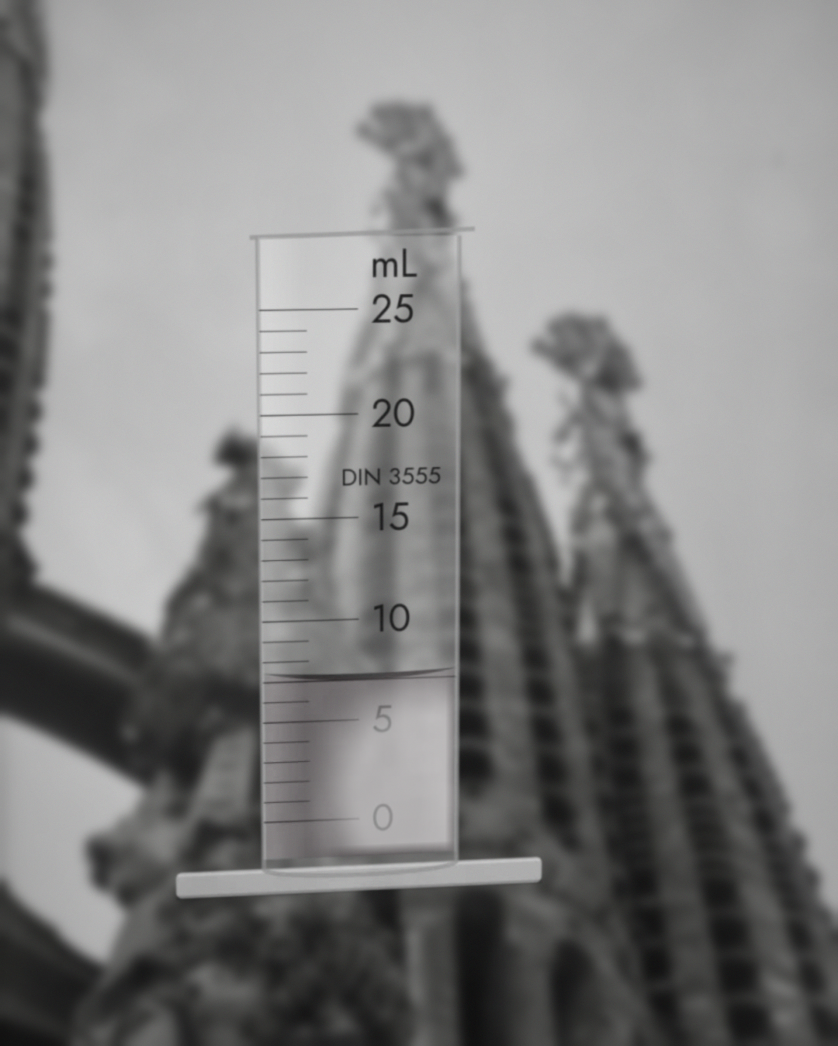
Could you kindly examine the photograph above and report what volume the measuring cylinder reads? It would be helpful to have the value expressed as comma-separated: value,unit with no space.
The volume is 7,mL
